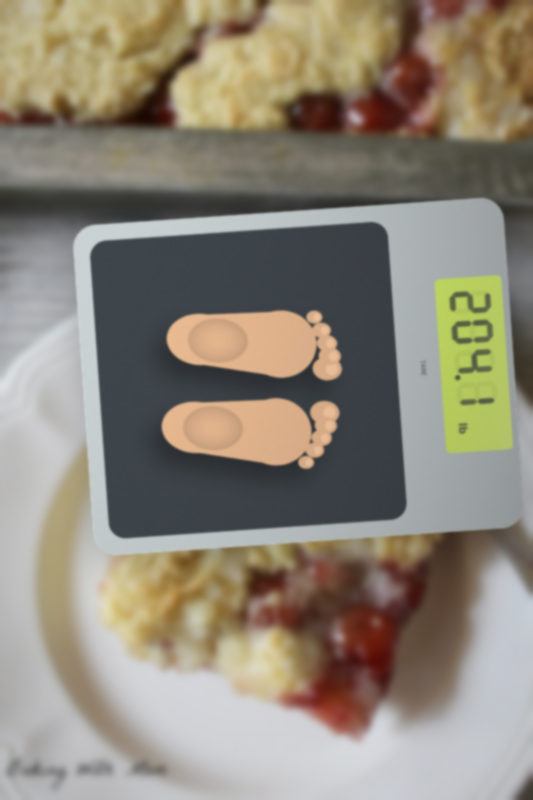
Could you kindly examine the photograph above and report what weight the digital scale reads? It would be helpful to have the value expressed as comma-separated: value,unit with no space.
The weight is 204.1,lb
